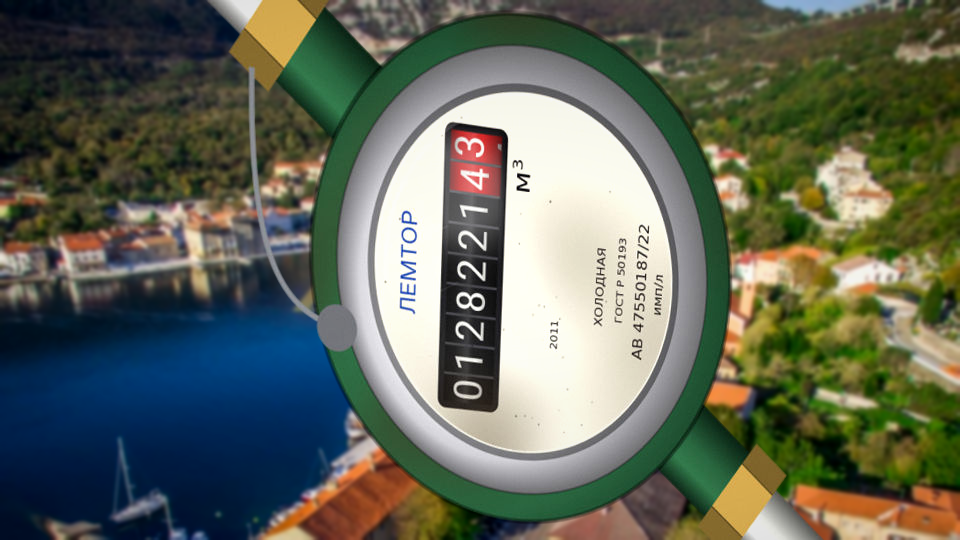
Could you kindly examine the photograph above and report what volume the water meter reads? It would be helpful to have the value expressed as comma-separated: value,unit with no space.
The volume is 128221.43,m³
